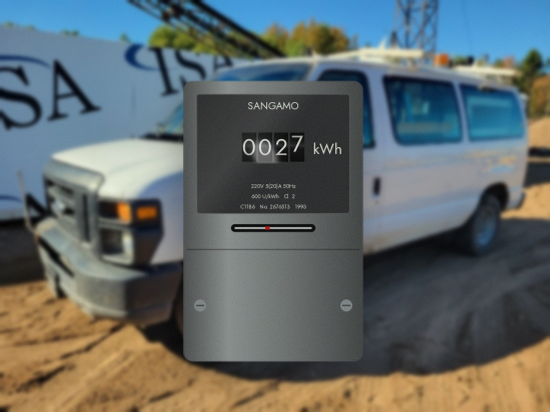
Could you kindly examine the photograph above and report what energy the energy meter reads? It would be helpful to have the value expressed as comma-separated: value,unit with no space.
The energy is 27,kWh
